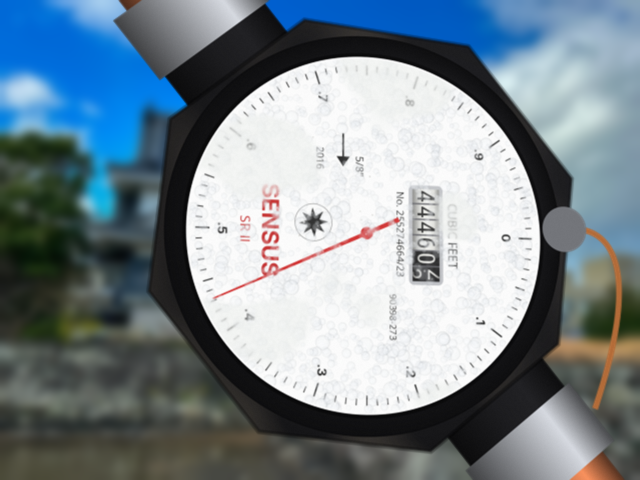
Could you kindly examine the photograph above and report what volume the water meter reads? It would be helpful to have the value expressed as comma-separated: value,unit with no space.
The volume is 444602.43,ft³
